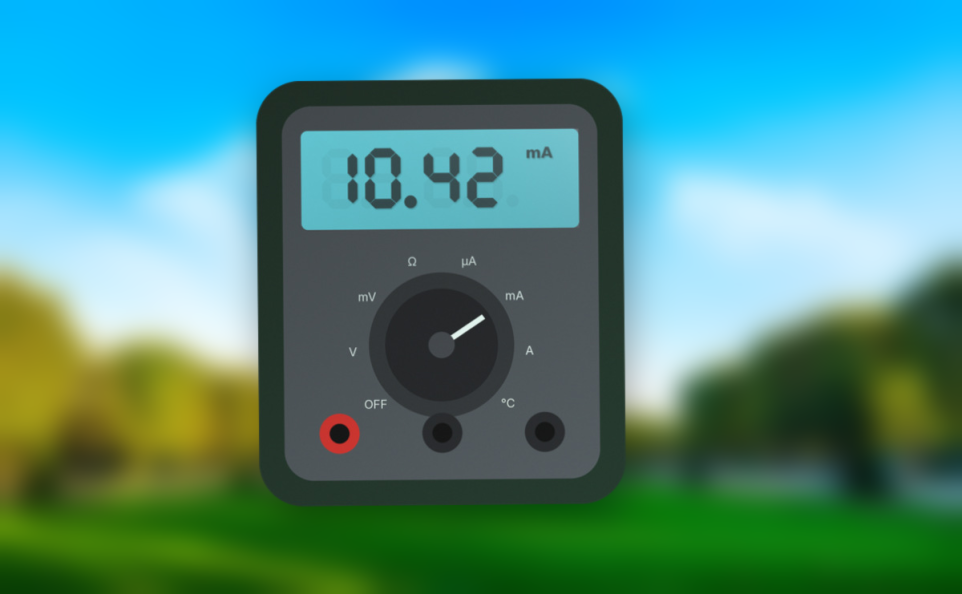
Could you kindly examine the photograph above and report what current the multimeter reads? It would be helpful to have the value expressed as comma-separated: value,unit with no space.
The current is 10.42,mA
